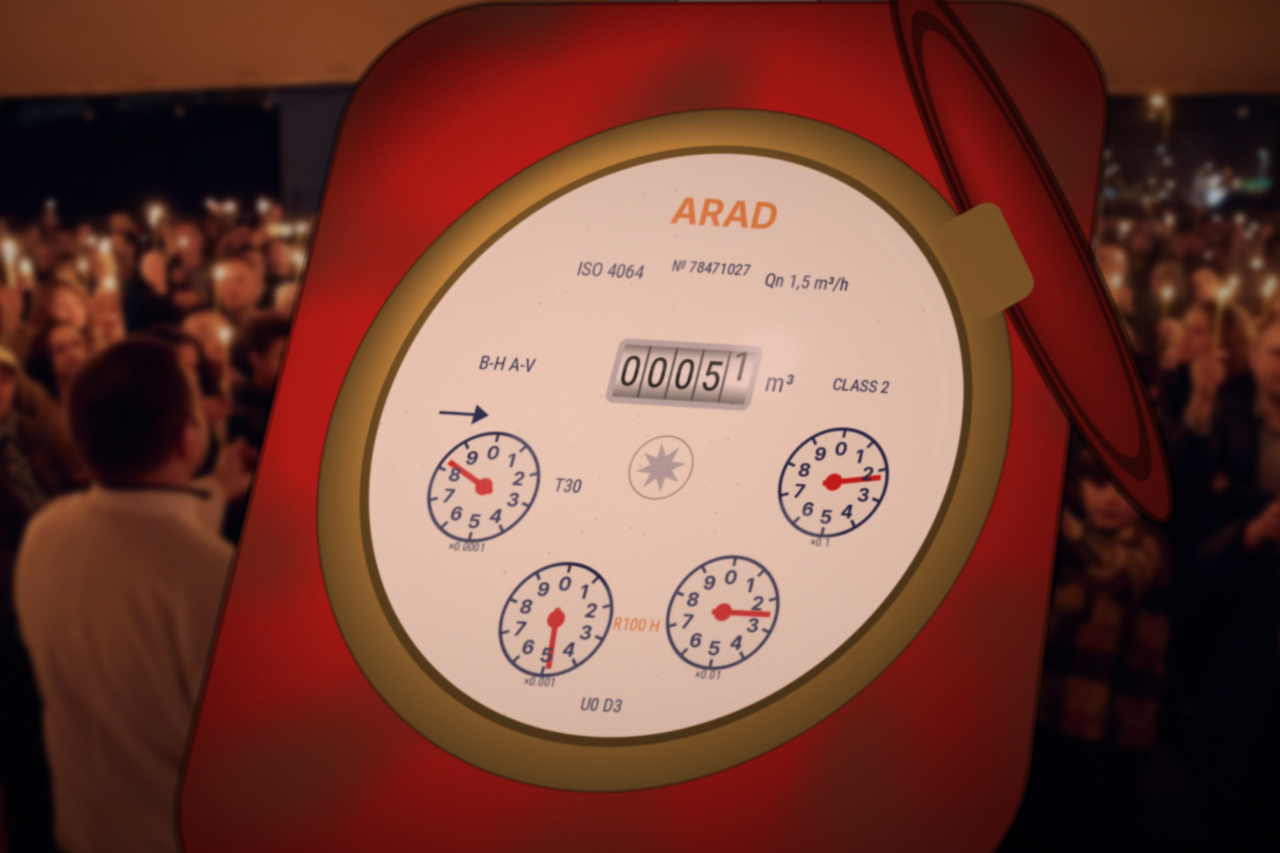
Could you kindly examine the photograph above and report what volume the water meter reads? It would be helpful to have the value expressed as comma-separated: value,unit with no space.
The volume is 51.2248,m³
